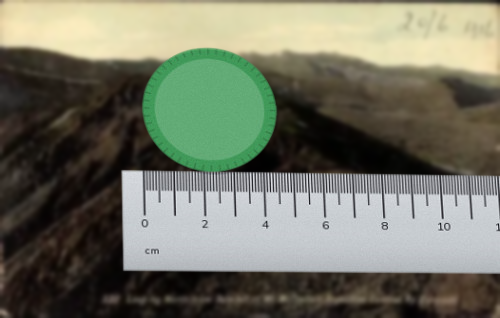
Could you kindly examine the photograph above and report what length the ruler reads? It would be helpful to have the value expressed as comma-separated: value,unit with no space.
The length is 4.5,cm
